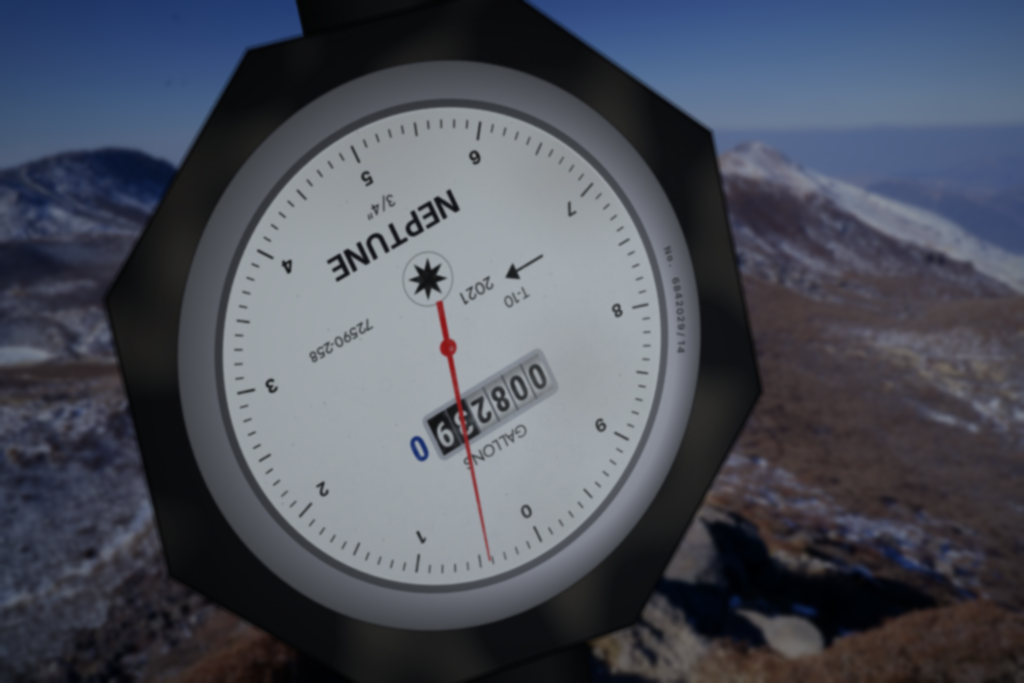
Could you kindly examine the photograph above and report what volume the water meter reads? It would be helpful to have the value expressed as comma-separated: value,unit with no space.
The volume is 82390.4,gal
